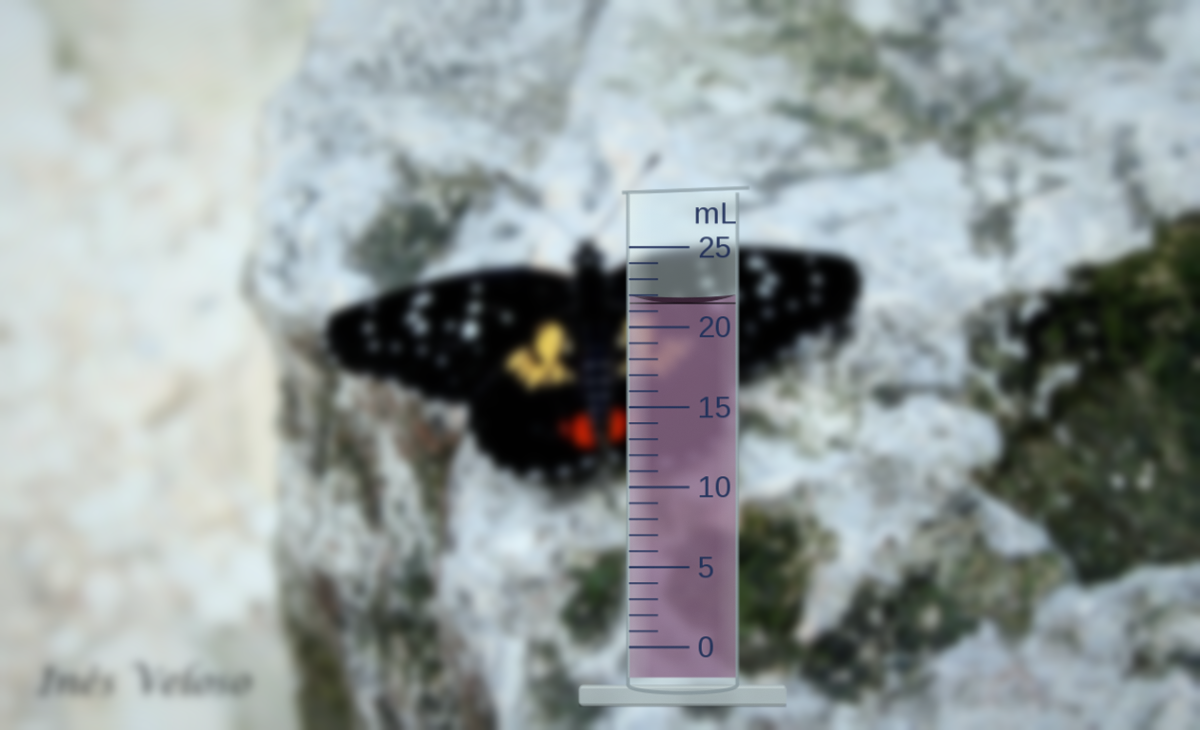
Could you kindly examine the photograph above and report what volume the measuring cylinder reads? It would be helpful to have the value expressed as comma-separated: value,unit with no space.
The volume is 21.5,mL
